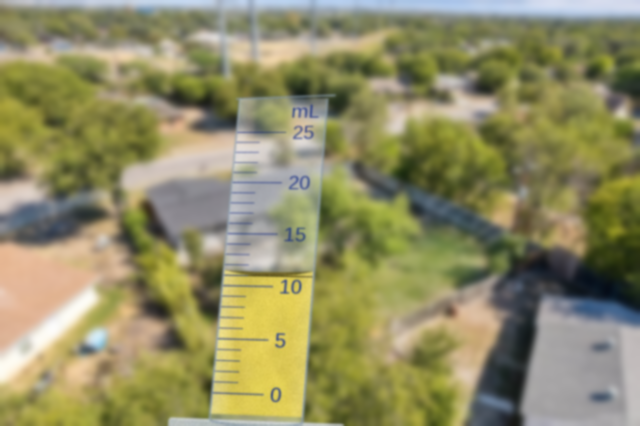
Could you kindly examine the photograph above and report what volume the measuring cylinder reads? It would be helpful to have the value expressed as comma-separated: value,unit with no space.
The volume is 11,mL
